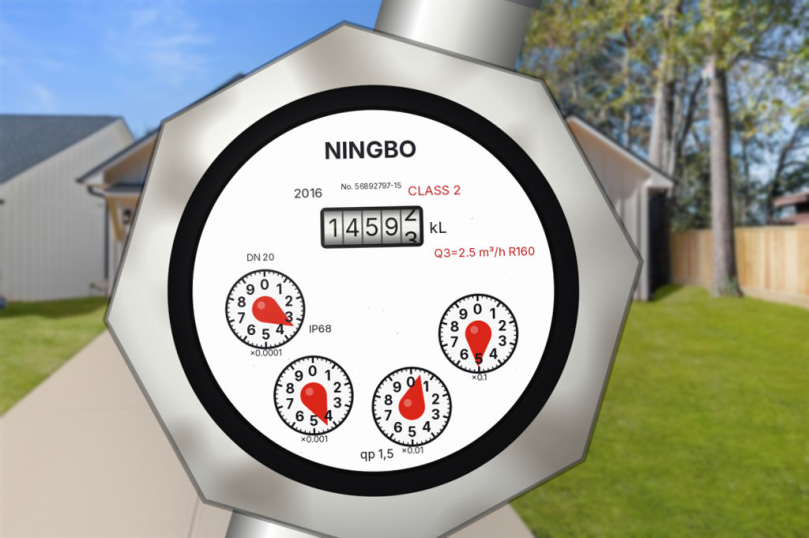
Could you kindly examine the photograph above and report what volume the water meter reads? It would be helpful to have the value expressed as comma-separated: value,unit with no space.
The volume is 14592.5043,kL
